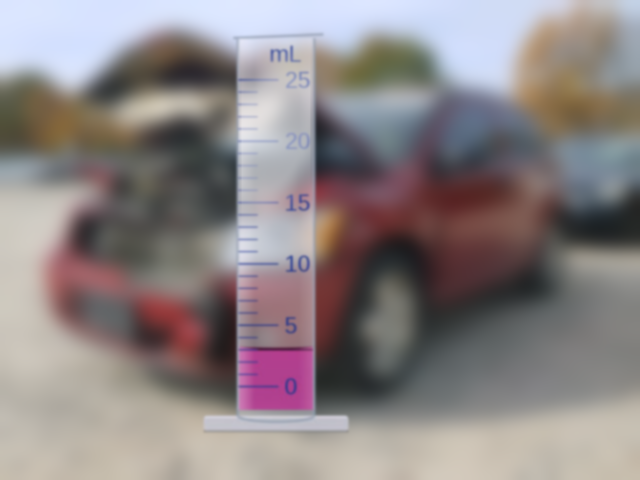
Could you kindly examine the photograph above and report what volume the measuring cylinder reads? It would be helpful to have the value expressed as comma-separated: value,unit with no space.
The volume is 3,mL
